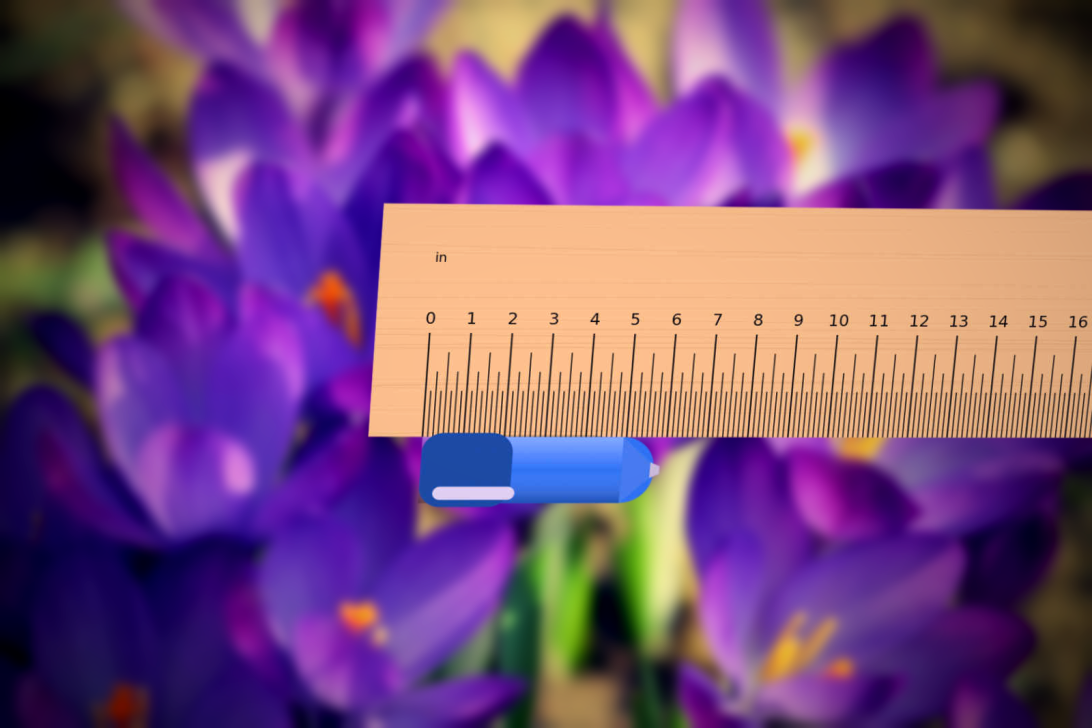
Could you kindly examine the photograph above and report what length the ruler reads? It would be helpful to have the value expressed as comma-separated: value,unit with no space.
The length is 5.875,in
